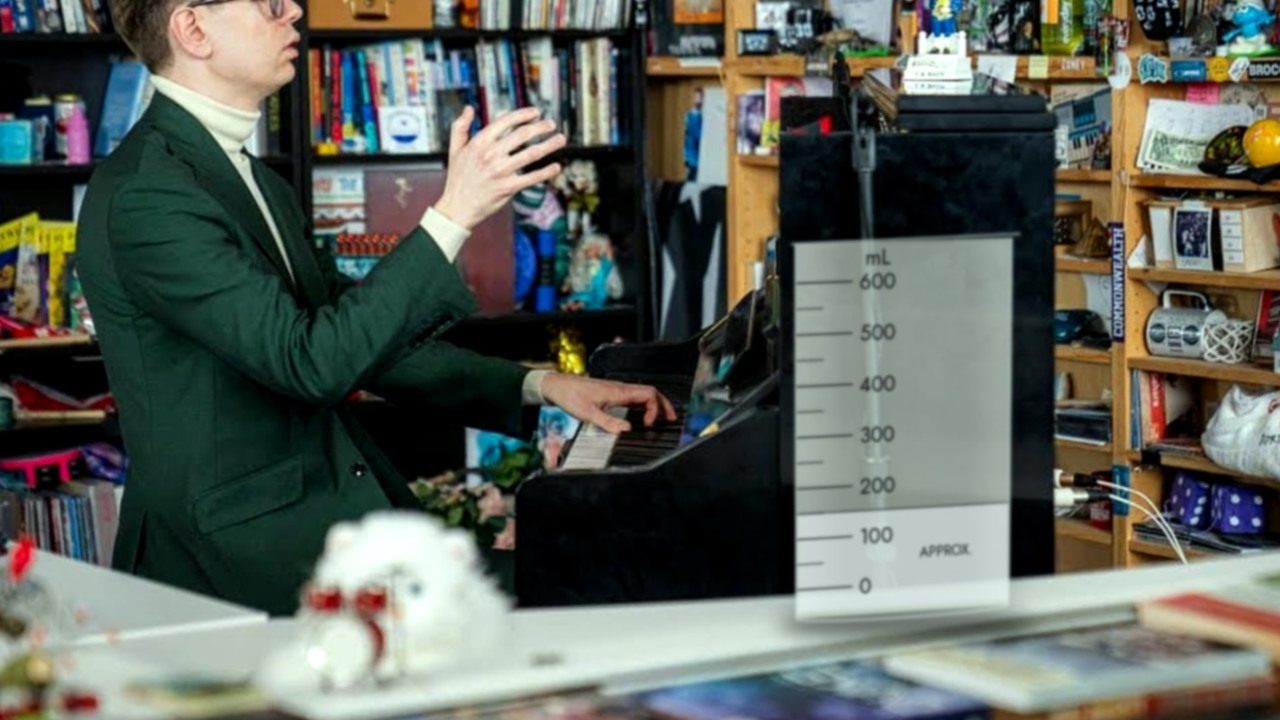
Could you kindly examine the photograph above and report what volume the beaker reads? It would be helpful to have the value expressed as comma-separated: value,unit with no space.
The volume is 150,mL
